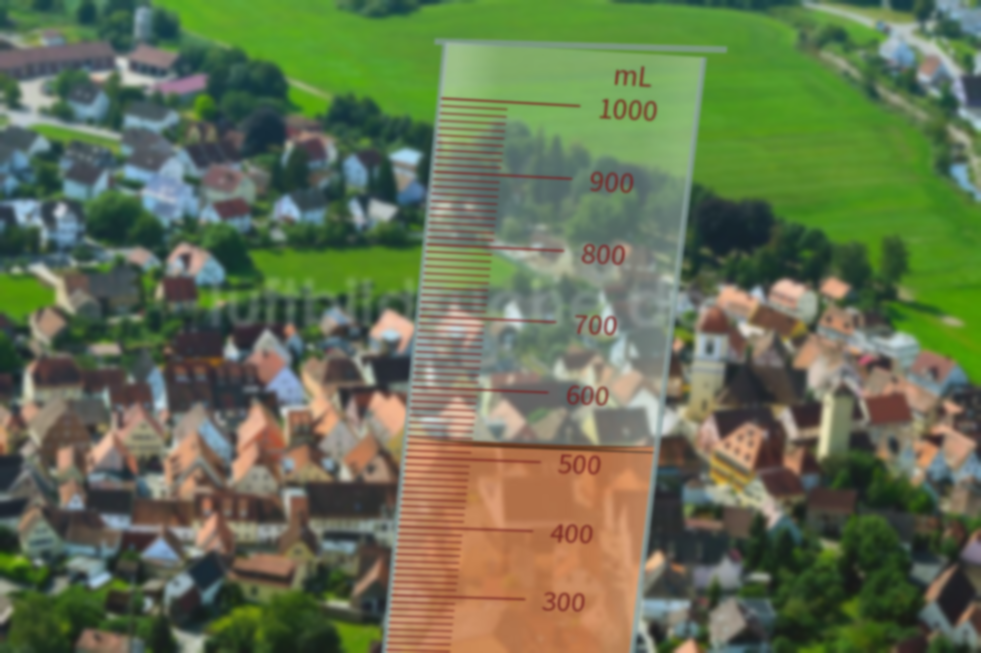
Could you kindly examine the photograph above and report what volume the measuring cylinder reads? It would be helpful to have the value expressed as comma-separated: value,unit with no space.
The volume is 520,mL
